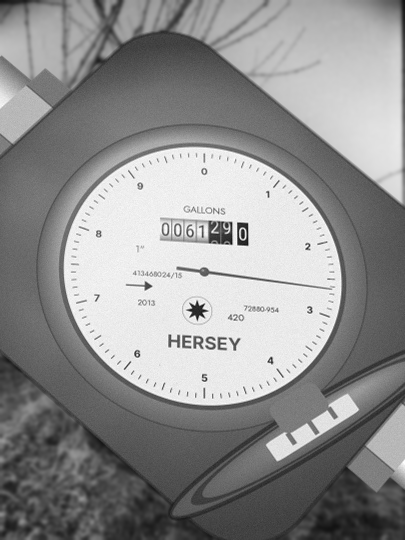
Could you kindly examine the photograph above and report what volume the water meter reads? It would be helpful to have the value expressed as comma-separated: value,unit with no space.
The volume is 61292.6,gal
